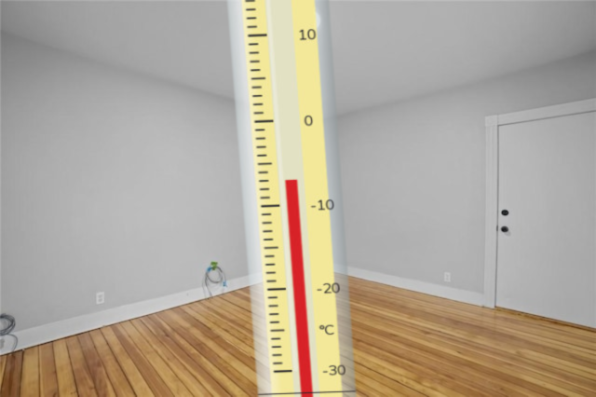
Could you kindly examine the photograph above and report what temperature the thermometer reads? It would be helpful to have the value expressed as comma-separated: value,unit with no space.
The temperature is -7,°C
